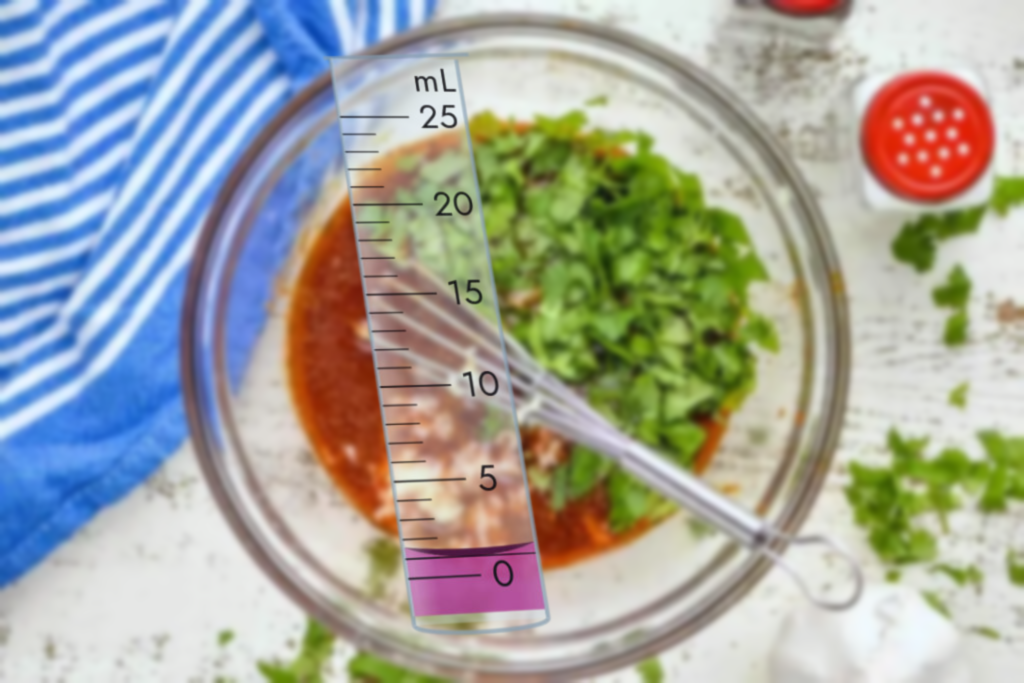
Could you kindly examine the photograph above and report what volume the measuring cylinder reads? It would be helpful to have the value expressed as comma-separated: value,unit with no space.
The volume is 1,mL
